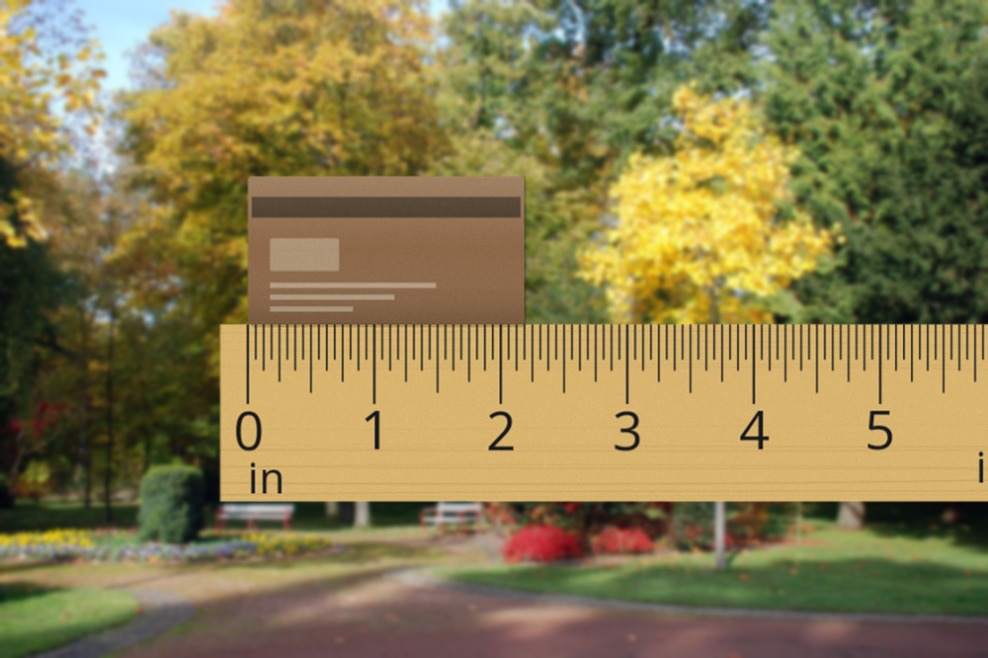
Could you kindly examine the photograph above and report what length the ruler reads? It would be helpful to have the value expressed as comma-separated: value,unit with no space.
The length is 2.1875,in
